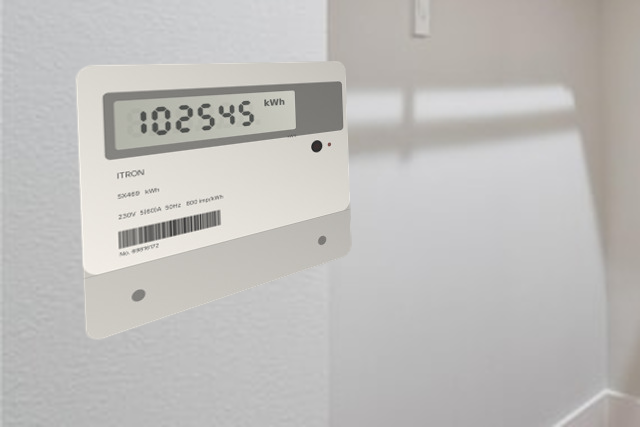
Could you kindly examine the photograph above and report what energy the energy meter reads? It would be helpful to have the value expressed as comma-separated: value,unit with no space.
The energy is 102545,kWh
